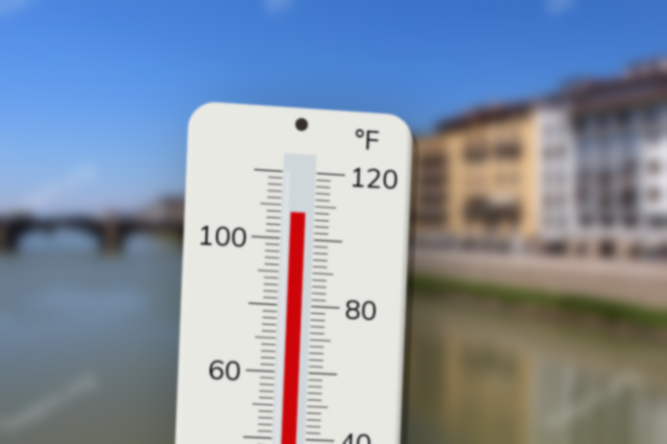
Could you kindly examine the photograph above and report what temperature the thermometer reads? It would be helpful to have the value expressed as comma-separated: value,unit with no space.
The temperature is 108,°F
